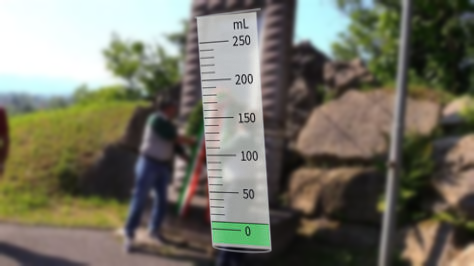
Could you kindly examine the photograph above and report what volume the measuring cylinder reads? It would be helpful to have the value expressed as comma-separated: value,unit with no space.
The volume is 10,mL
